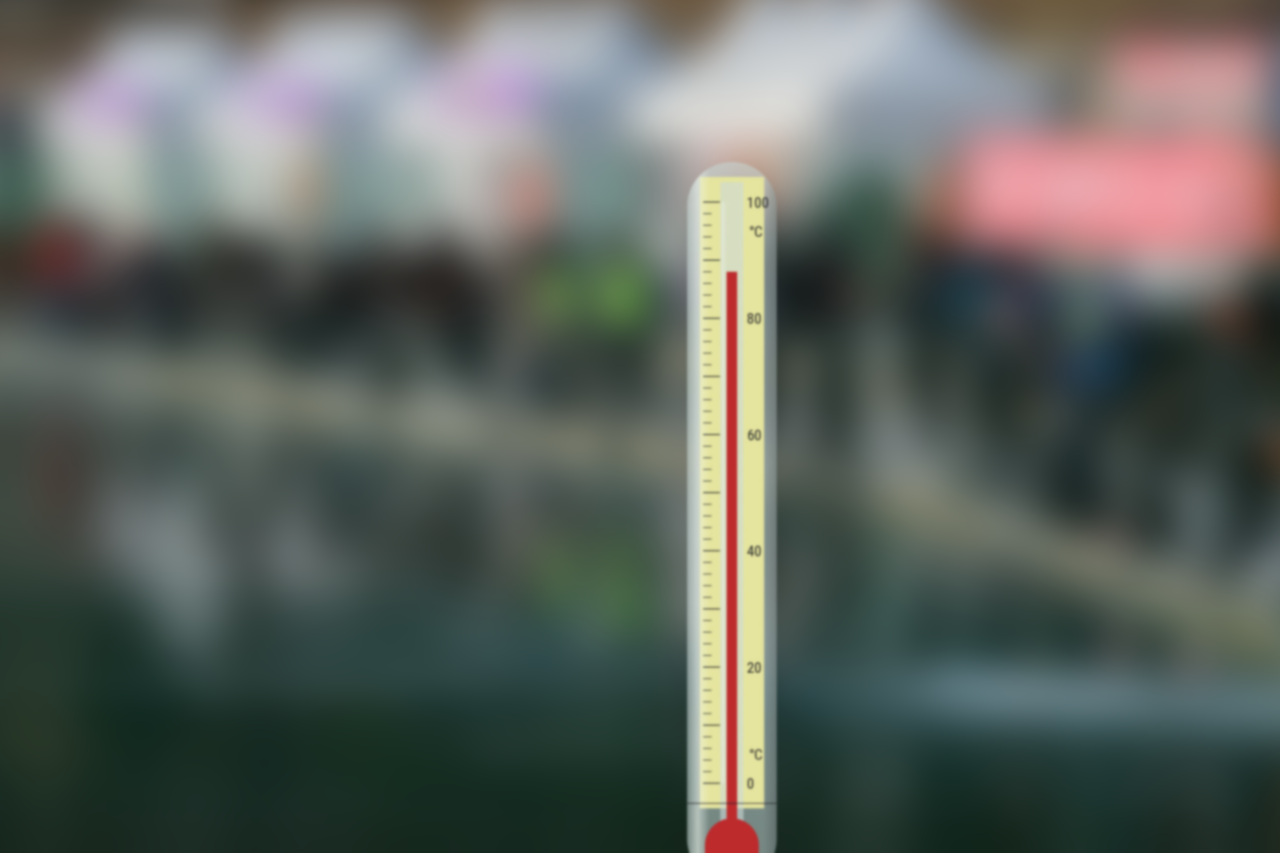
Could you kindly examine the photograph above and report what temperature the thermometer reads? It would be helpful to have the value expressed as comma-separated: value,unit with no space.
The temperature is 88,°C
